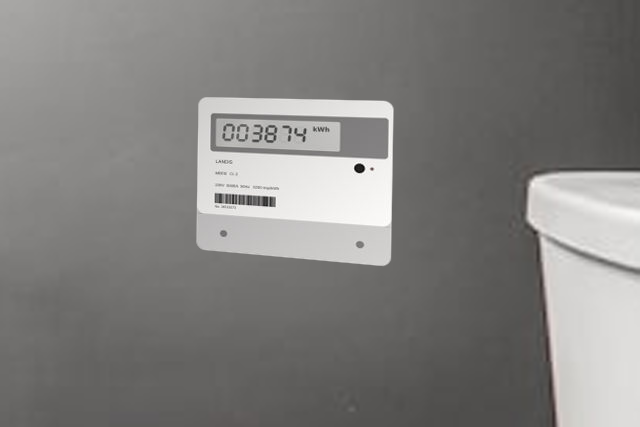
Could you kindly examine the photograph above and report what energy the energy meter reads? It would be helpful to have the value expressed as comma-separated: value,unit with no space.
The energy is 3874,kWh
